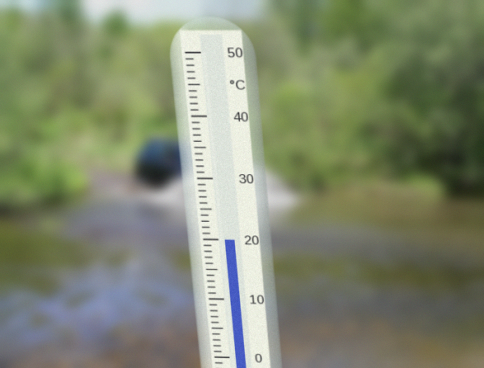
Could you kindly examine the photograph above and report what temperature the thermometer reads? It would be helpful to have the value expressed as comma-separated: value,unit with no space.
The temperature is 20,°C
